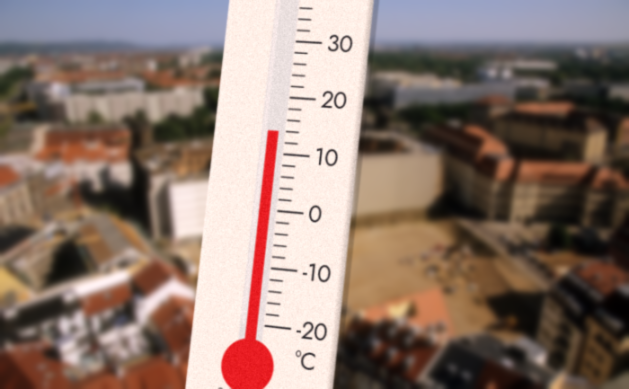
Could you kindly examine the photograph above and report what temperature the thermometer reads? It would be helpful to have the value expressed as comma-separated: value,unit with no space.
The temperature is 14,°C
